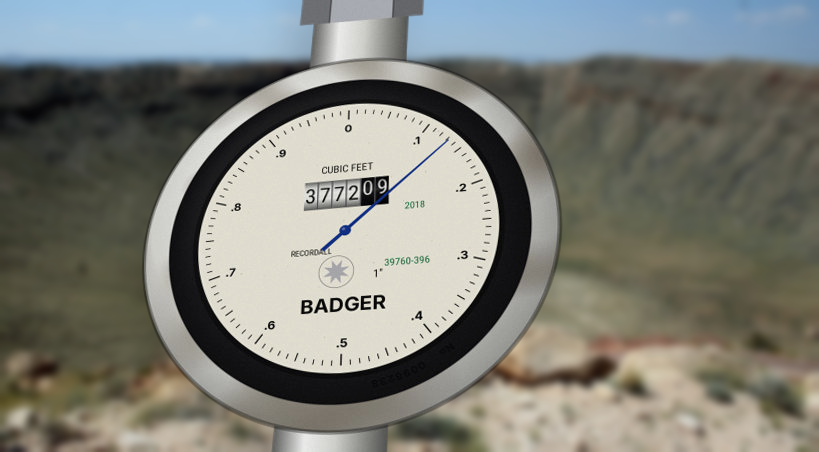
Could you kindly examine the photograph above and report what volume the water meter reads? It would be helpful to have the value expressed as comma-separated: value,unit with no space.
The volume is 377209.13,ft³
